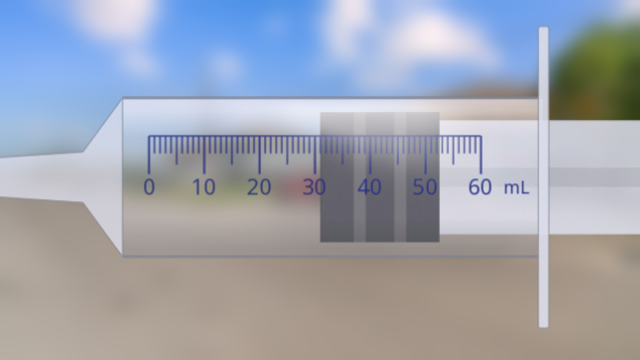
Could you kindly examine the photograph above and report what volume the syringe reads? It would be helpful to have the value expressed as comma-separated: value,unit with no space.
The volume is 31,mL
